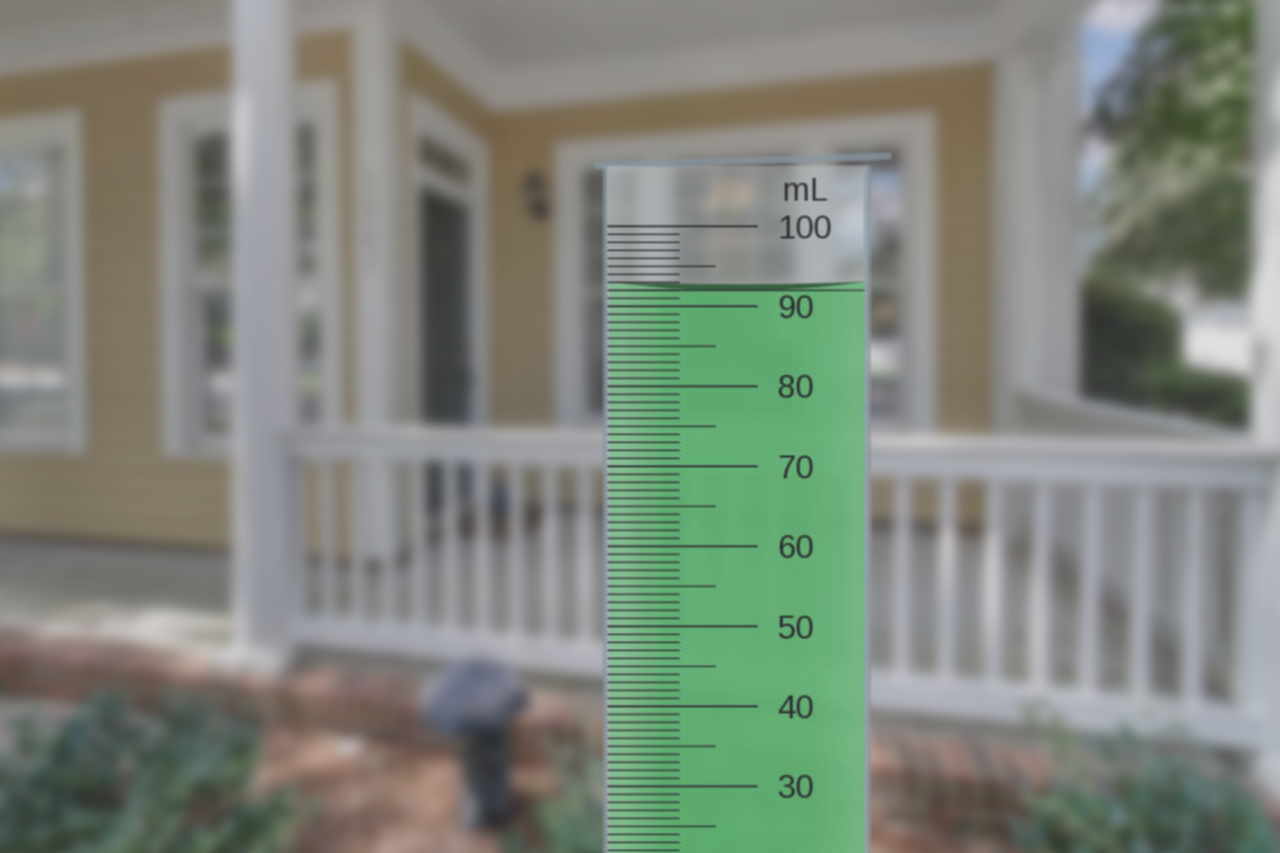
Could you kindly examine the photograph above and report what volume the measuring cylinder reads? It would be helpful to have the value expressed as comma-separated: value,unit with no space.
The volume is 92,mL
